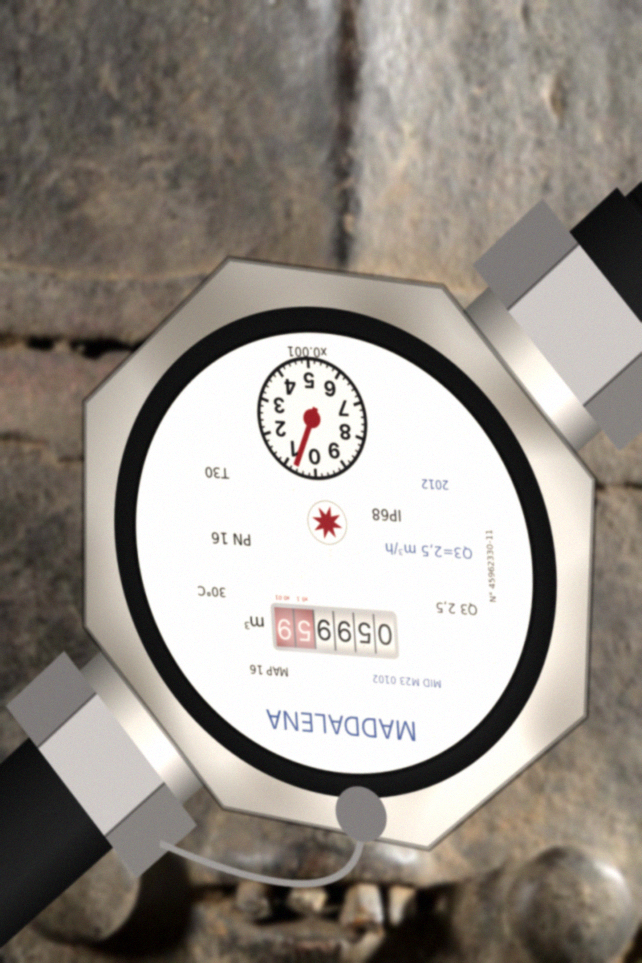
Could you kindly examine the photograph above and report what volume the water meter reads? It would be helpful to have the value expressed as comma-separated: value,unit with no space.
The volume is 599.590,m³
